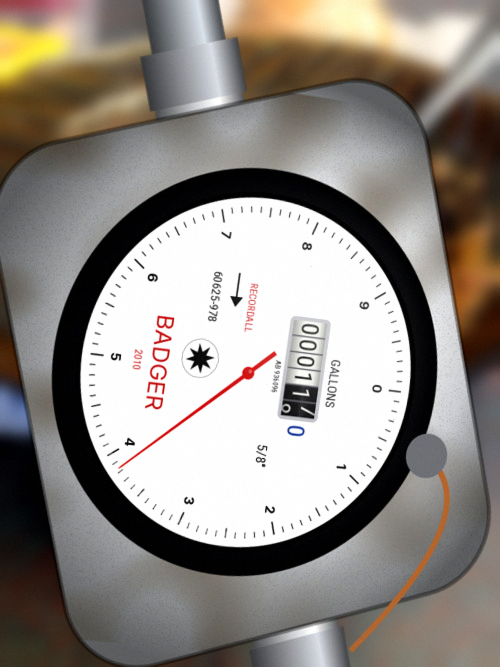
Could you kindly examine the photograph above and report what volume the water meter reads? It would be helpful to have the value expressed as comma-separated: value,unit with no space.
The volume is 1173.8,gal
